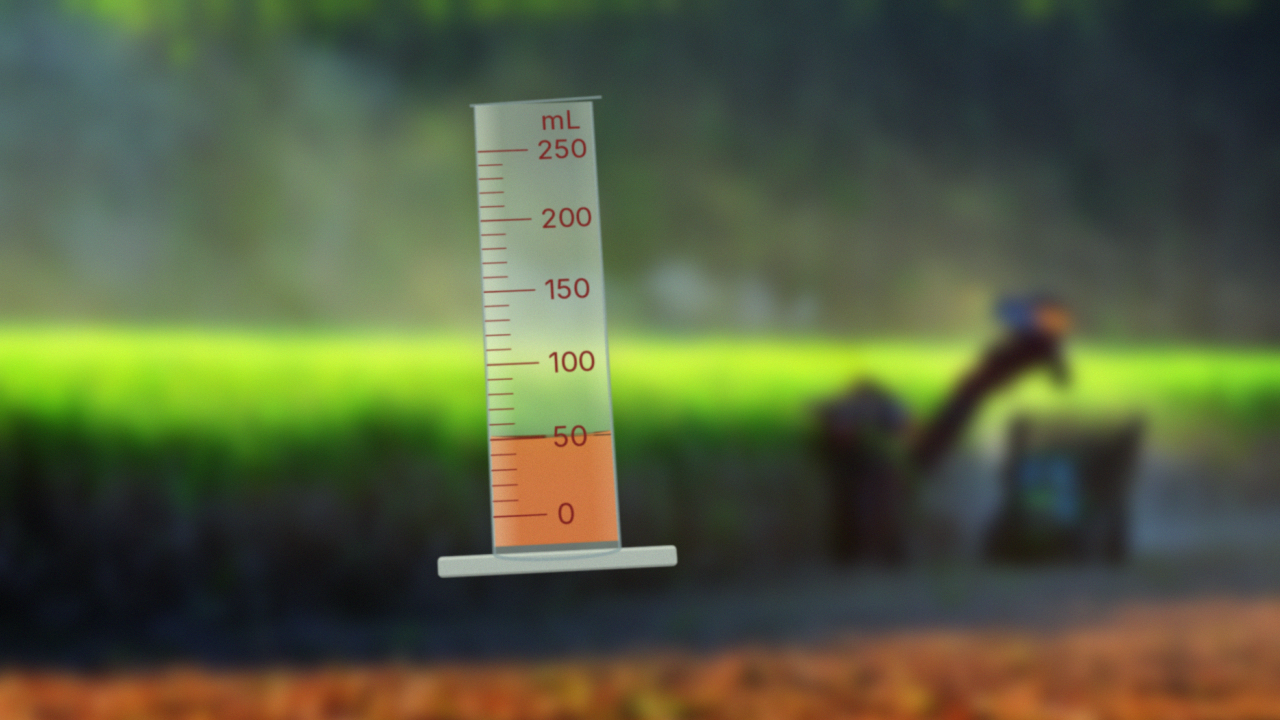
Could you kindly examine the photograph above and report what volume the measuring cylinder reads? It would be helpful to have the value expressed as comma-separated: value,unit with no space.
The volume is 50,mL
